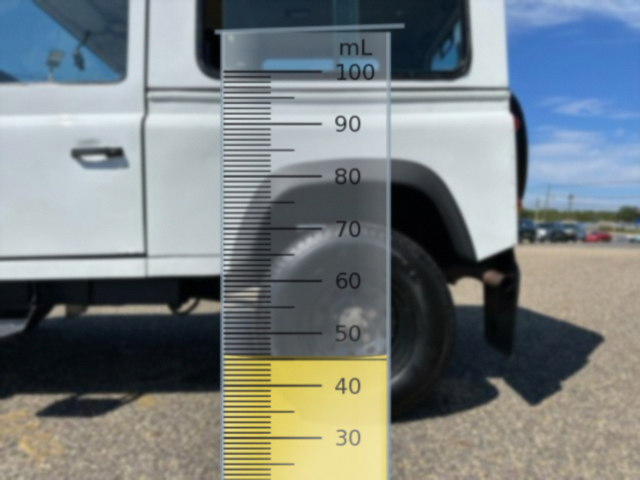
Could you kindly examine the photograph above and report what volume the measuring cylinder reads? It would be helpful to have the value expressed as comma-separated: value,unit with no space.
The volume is 45,mL
